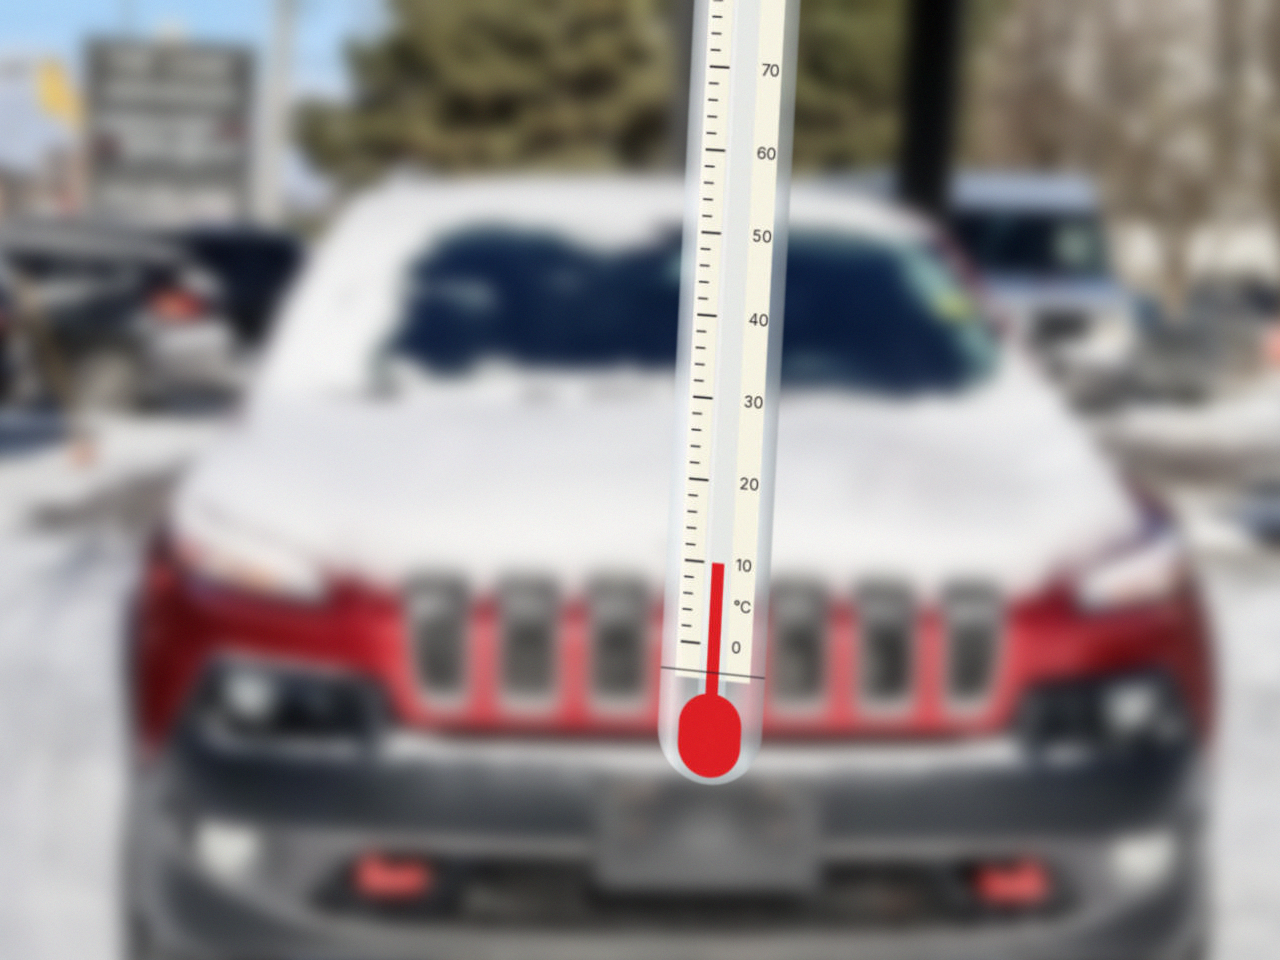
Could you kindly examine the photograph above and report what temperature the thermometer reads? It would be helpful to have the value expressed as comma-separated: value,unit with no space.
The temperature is 10,°C
